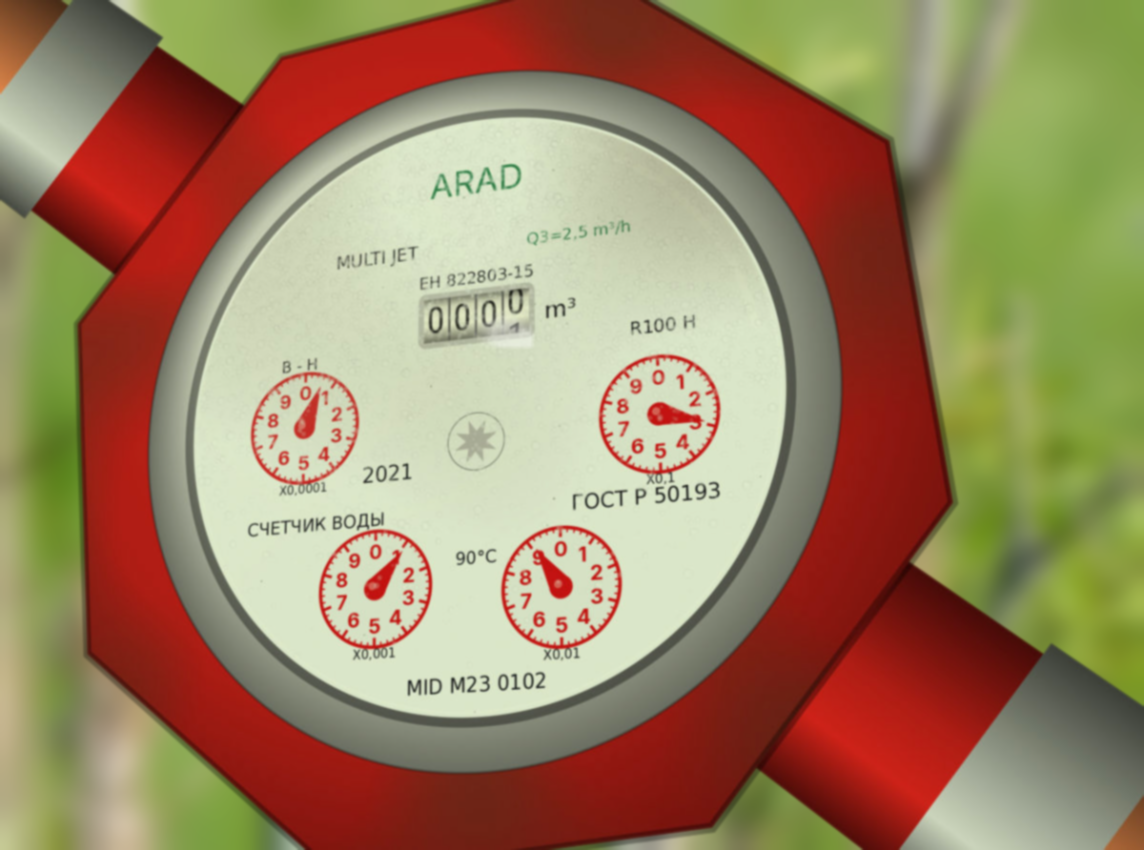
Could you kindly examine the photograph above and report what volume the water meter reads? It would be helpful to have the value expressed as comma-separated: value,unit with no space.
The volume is 0.2910,m³
